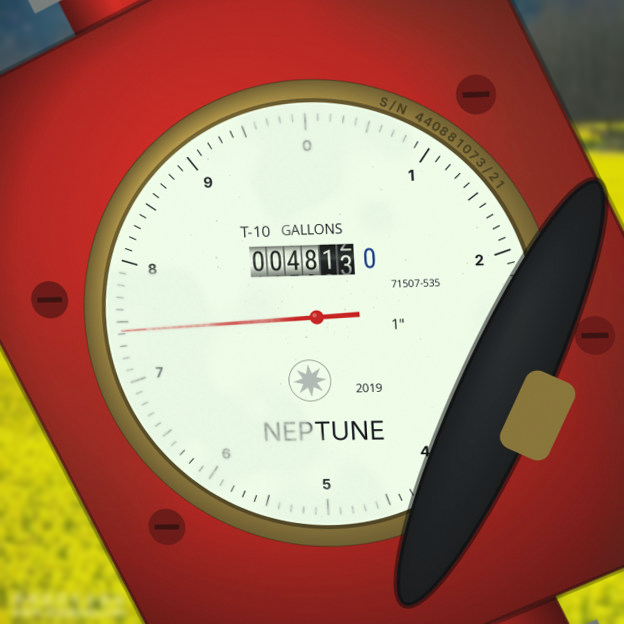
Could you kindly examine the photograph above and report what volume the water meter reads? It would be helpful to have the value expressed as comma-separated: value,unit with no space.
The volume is 48127.4,gal
